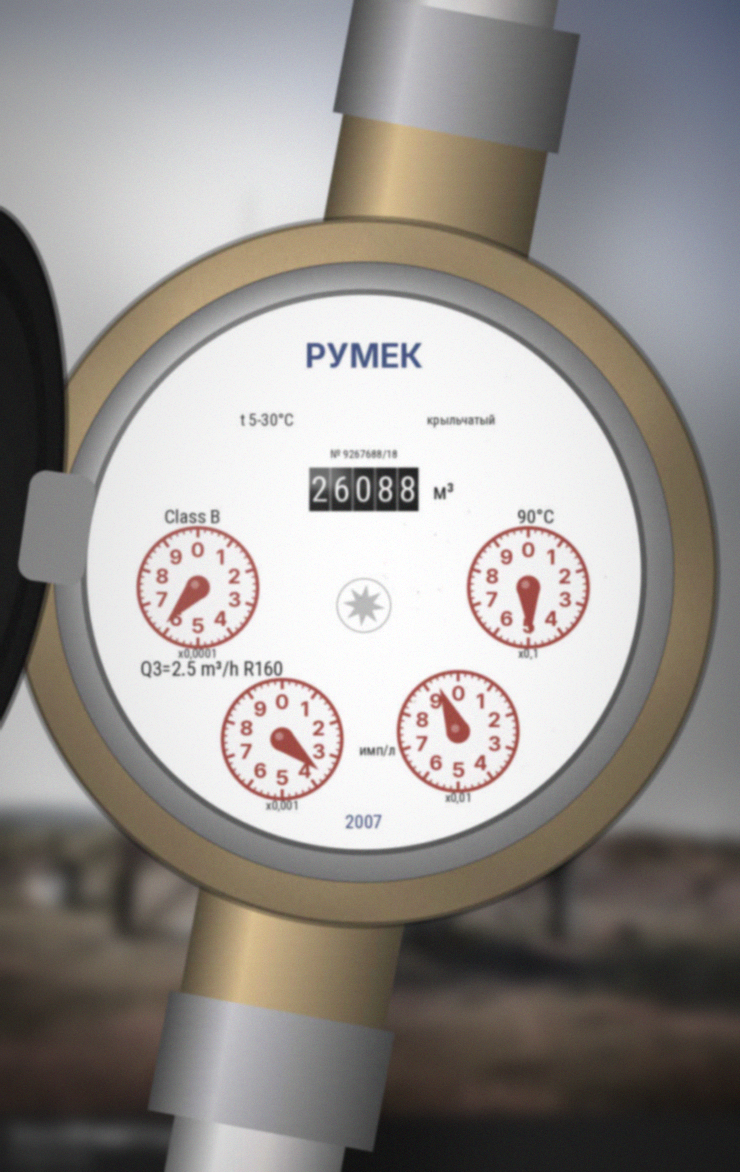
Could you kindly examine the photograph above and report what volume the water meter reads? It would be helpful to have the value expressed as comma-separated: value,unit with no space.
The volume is 26088.4936,m³
